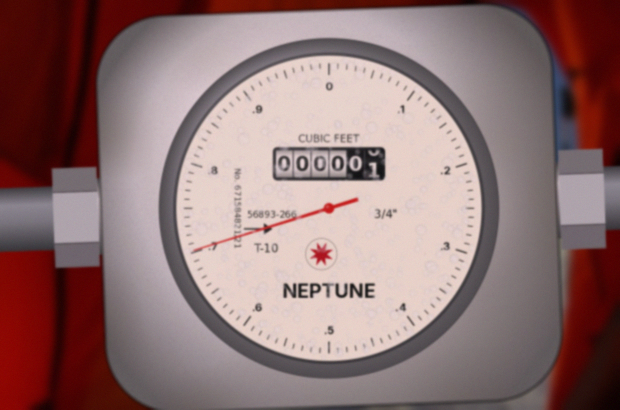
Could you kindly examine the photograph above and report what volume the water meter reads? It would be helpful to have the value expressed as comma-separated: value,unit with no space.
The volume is 0.70,ft³
